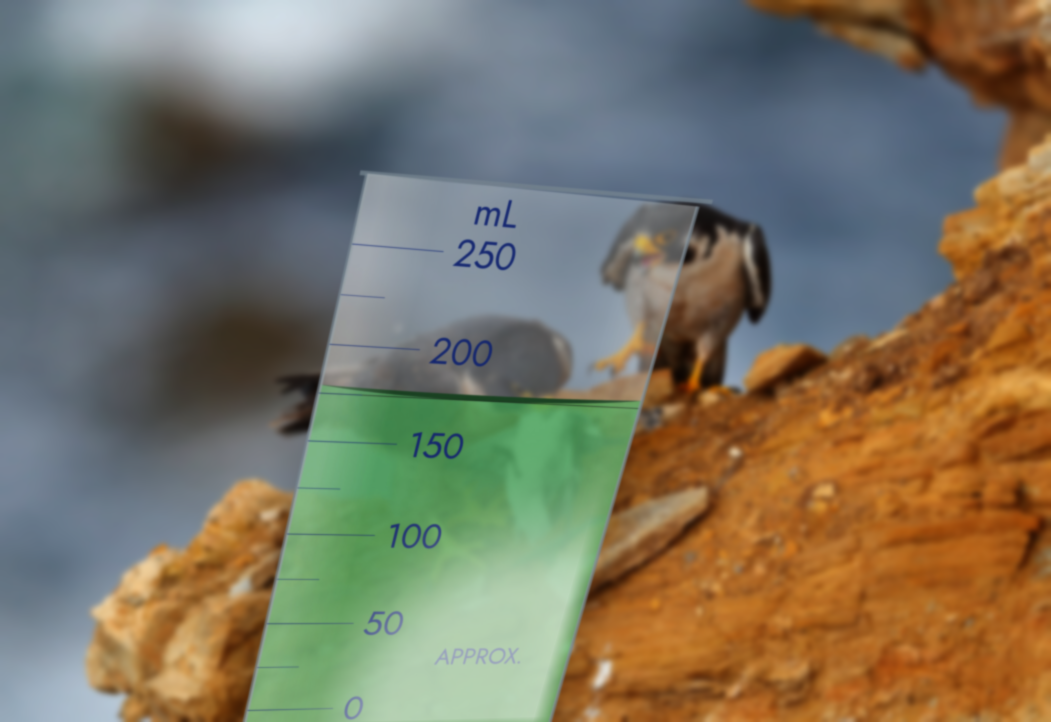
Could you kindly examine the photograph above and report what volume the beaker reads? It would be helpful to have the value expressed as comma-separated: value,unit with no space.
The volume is 175,mL
